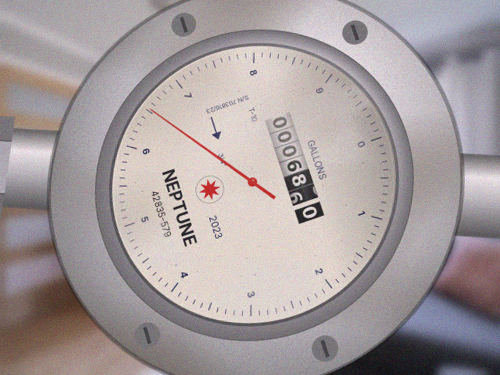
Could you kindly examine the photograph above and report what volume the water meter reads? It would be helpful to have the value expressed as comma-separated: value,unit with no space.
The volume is 6856.5,gal
